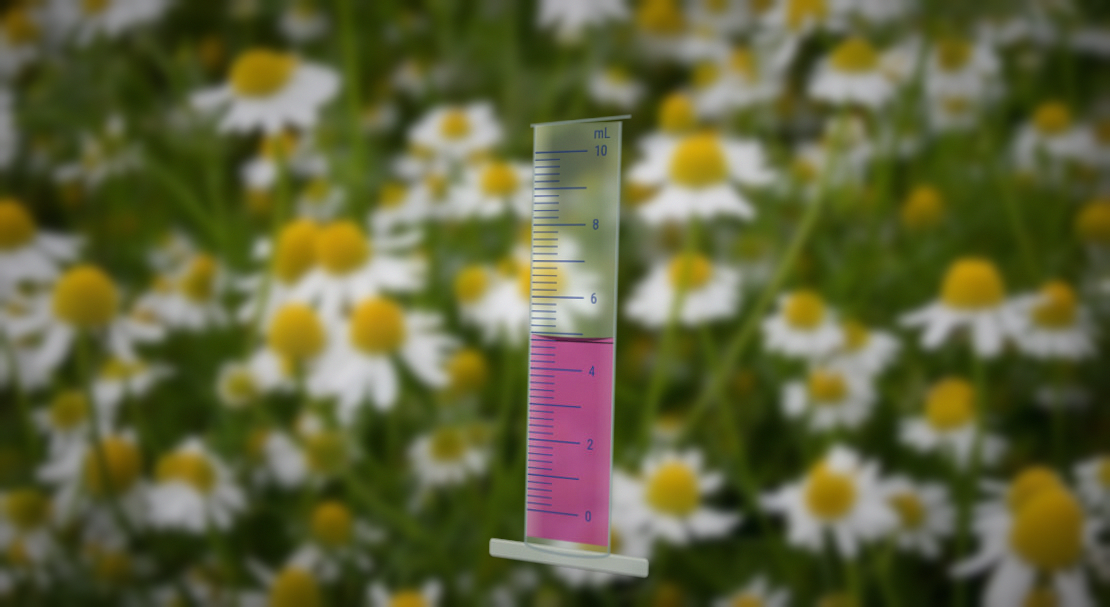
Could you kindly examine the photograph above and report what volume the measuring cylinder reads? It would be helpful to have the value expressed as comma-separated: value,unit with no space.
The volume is 4.8,mL
